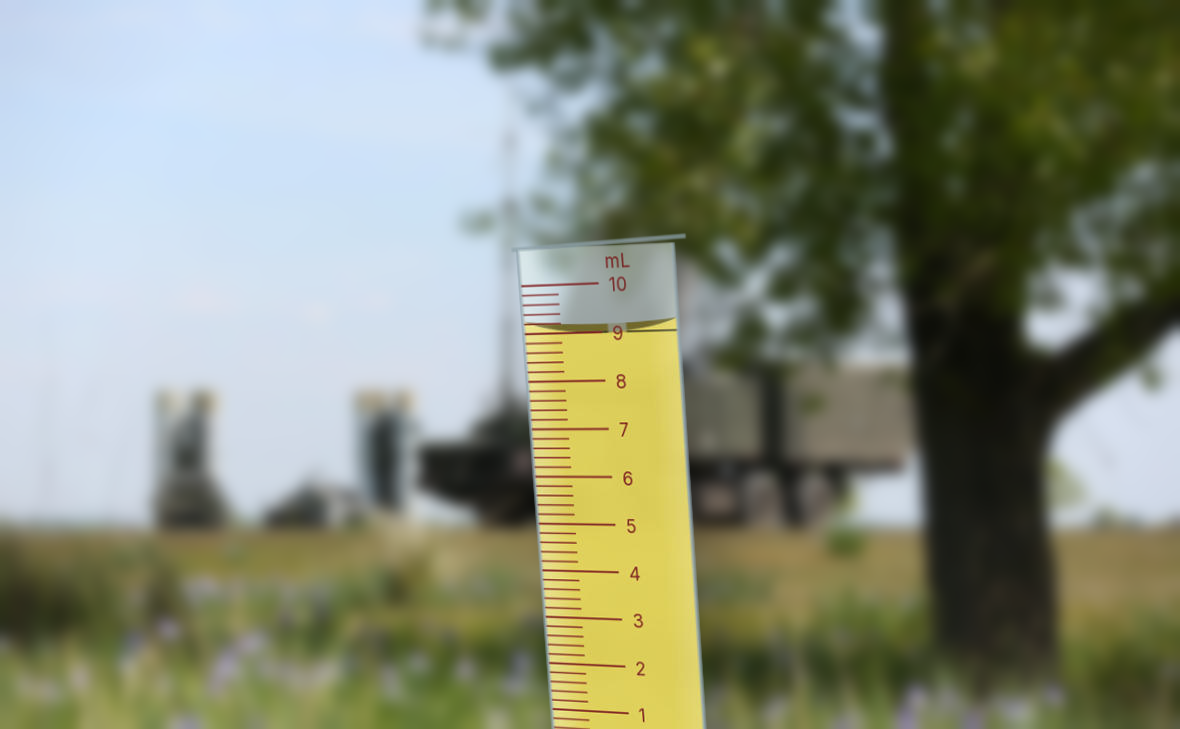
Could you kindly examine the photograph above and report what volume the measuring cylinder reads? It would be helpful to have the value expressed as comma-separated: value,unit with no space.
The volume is 9,mL
